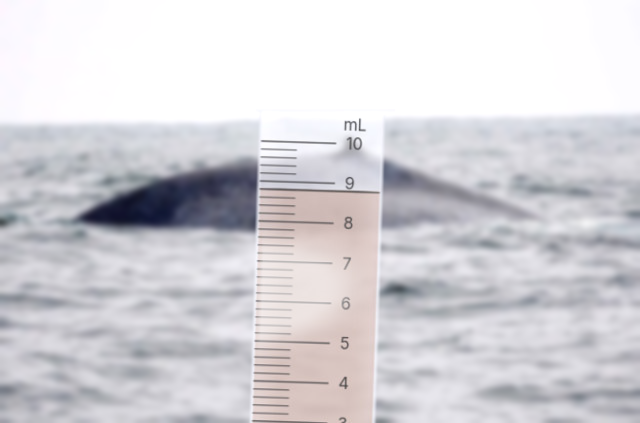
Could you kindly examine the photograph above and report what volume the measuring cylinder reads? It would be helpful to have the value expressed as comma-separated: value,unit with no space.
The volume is 8.8,mL
